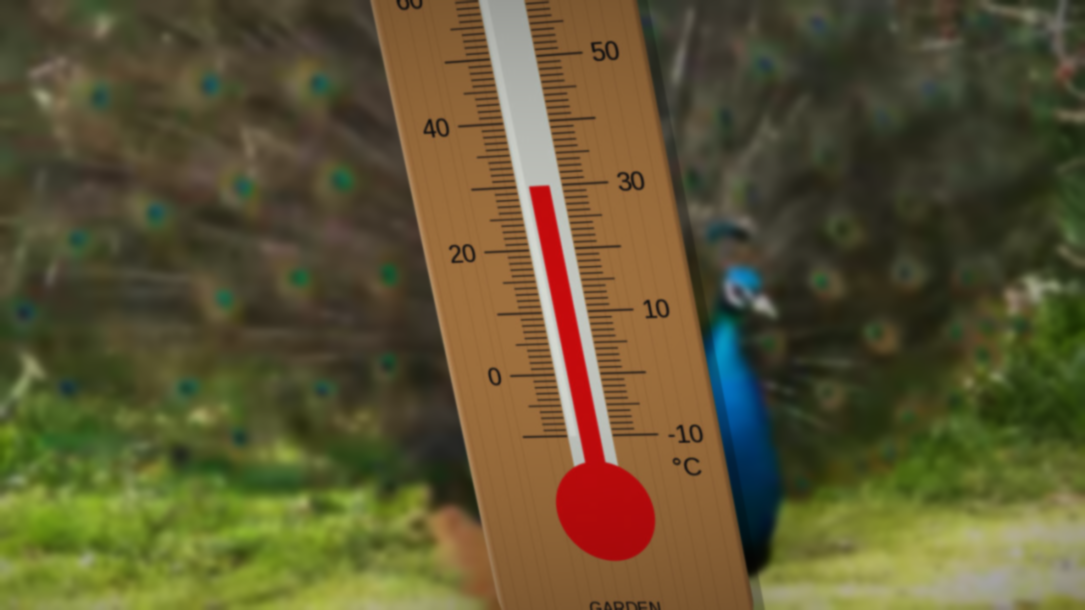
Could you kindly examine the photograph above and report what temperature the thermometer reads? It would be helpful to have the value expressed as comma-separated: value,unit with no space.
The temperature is 30,°C
